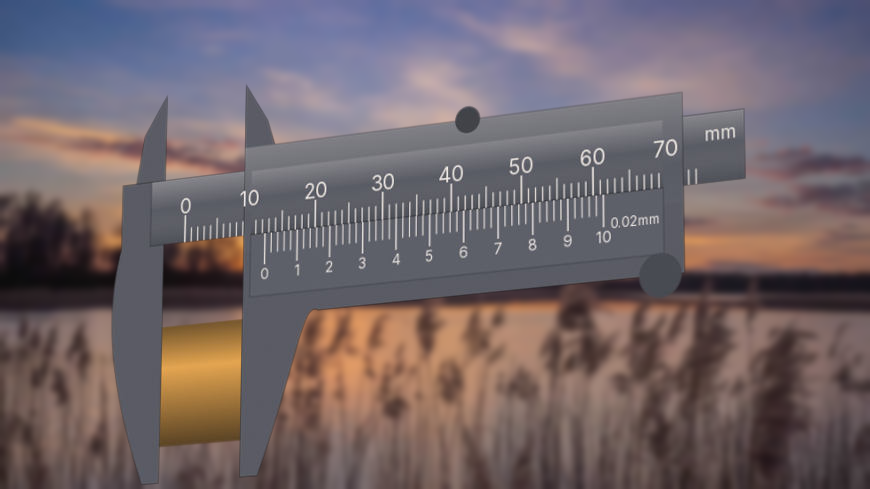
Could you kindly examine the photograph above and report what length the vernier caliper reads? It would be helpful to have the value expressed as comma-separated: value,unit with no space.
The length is 12.4,mm
